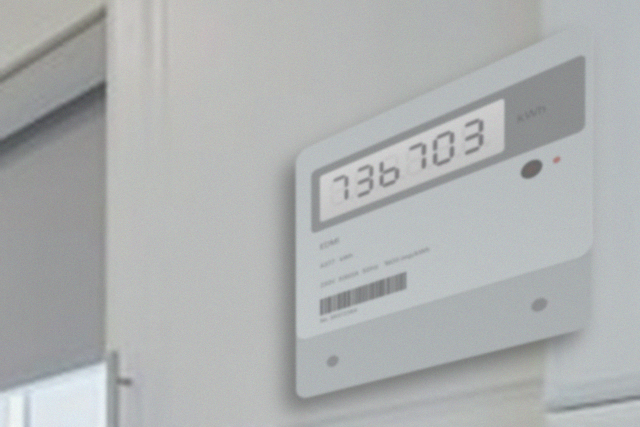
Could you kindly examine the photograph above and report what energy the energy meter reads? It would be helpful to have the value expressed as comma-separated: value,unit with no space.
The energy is 736703,kWh
